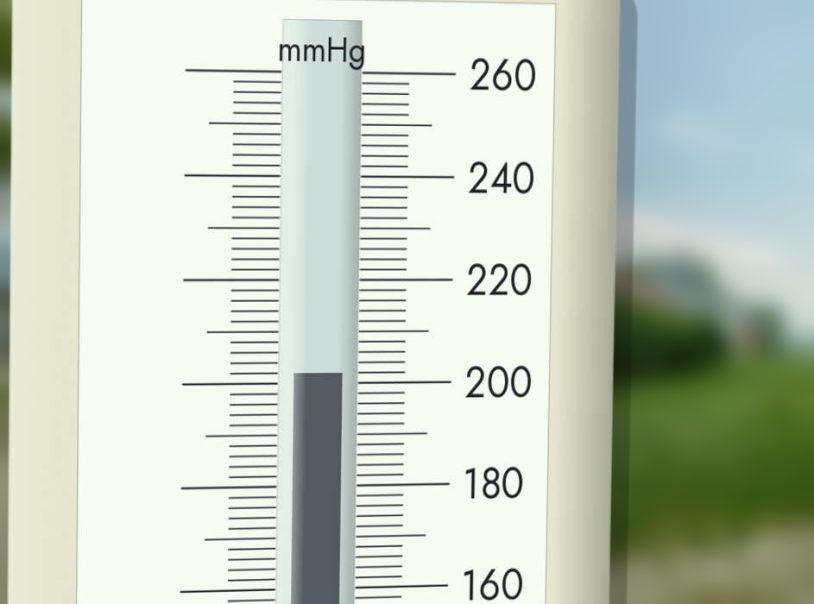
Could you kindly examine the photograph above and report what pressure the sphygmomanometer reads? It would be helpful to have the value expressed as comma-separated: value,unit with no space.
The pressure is 202,mmHg
